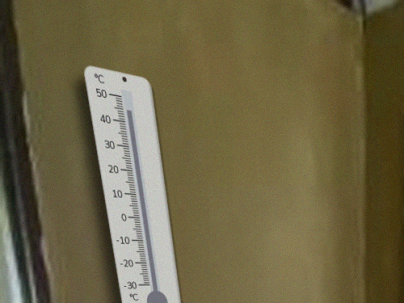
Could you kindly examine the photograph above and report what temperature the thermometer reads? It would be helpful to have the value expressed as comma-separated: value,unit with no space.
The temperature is 45,°C
